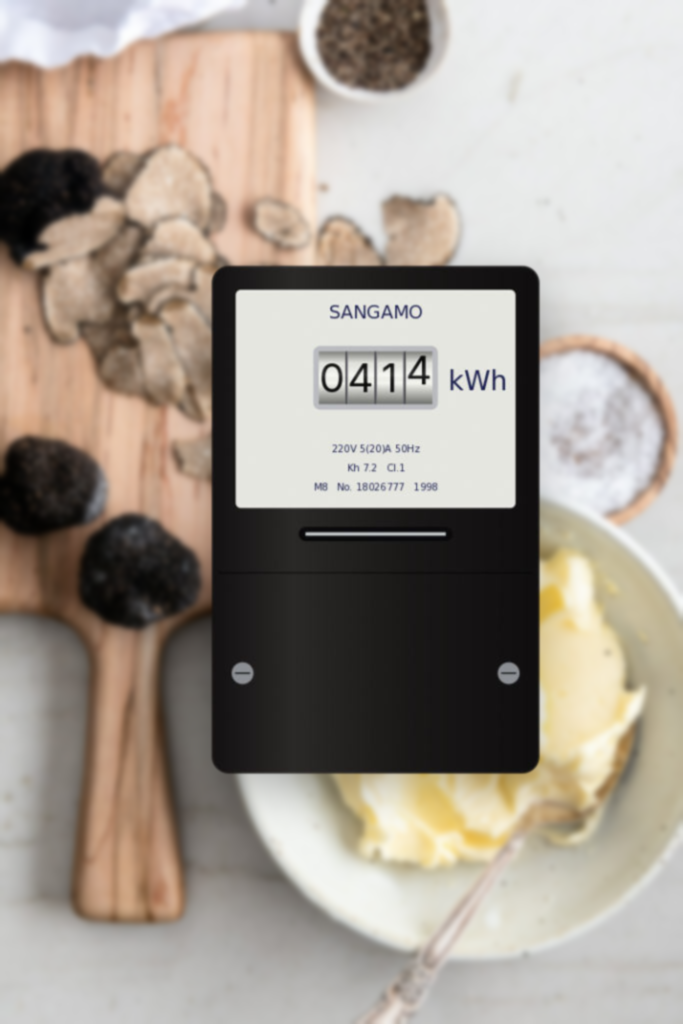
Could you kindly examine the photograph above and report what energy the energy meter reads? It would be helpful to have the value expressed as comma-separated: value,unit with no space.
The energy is 414,kWh
